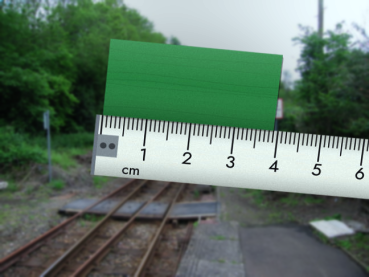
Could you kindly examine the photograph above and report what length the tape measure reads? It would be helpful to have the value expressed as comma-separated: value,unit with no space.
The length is 3.9,cm
